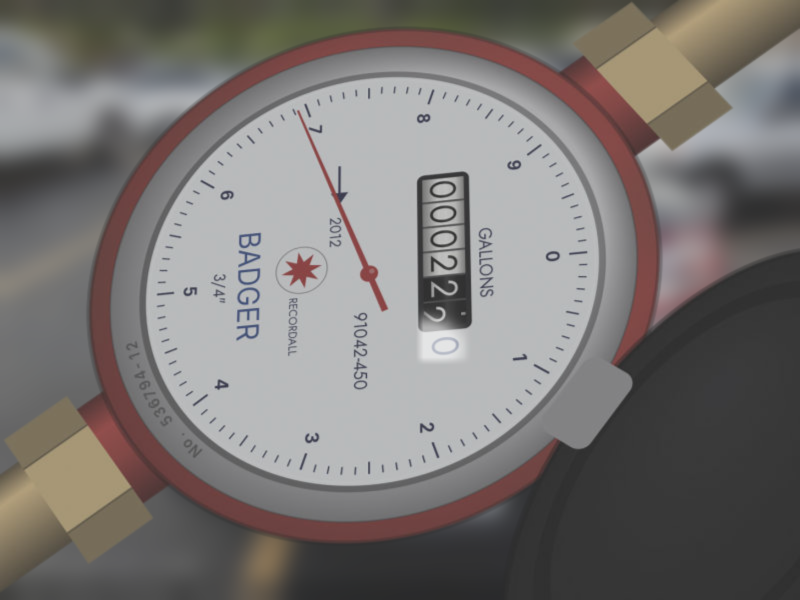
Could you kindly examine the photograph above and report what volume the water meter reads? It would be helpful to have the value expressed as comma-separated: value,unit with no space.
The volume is 2216.9,gal
